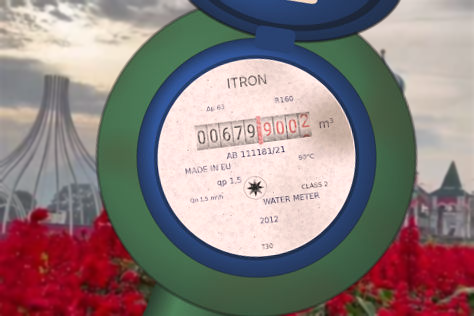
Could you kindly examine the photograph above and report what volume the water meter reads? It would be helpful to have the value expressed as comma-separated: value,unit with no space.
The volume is 679.9002,m³
